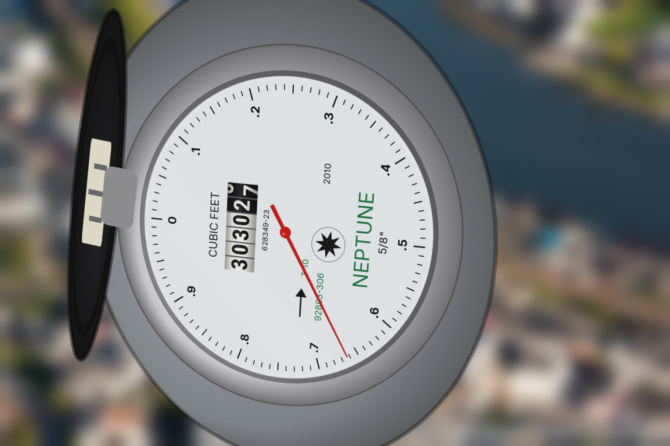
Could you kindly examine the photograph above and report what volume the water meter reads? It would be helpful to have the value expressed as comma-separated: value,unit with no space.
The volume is 303026.66,ft³
